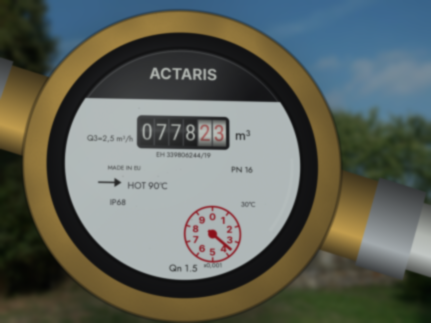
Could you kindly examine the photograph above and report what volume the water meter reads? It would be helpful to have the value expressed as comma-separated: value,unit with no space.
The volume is 778.233,m³
